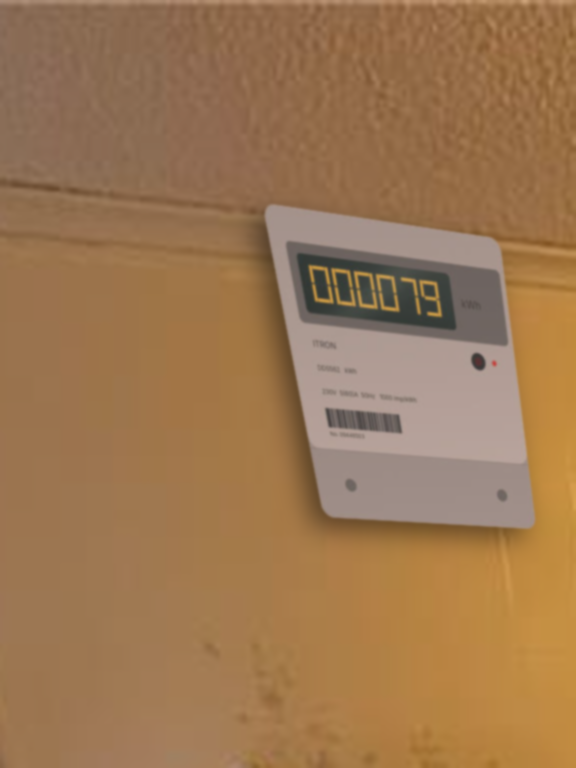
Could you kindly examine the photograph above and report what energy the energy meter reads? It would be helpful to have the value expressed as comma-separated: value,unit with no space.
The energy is 79,kWh
